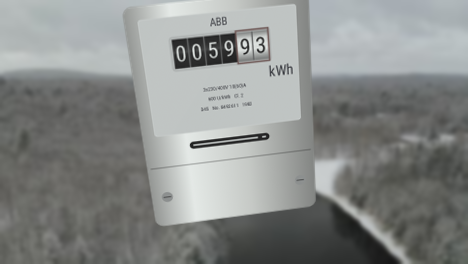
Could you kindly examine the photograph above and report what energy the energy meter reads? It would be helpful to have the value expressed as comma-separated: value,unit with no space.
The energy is 59.93,kWh
